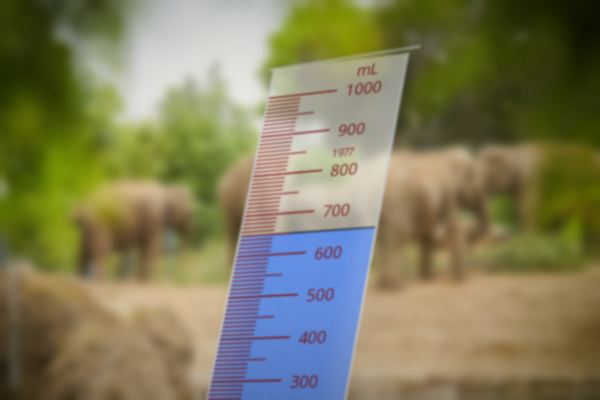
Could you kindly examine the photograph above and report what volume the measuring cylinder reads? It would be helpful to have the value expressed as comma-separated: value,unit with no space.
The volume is 650,mL
